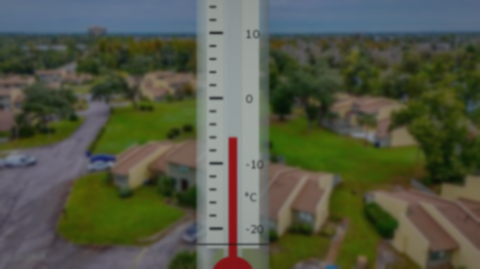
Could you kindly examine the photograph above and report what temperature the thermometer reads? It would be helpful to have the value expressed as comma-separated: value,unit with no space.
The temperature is -6,°C
